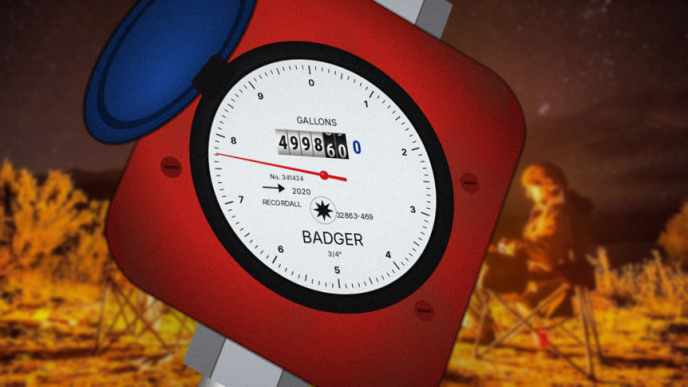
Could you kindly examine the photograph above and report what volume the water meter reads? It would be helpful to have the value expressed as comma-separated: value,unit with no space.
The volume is 4998597.7,gal
